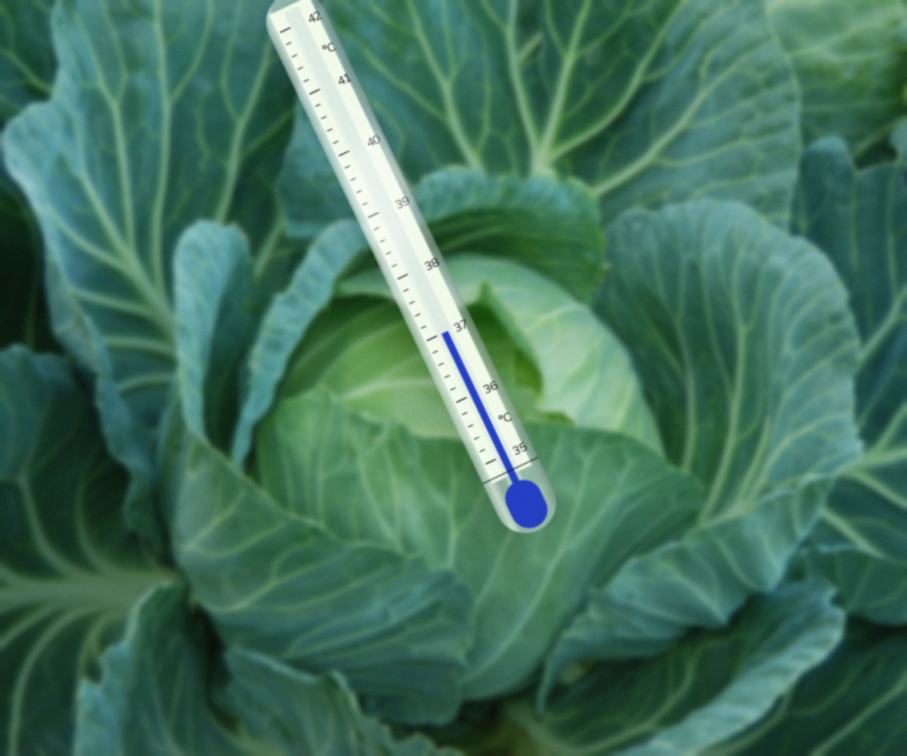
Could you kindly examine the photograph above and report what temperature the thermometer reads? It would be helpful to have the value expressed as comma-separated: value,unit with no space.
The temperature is 37,°C
